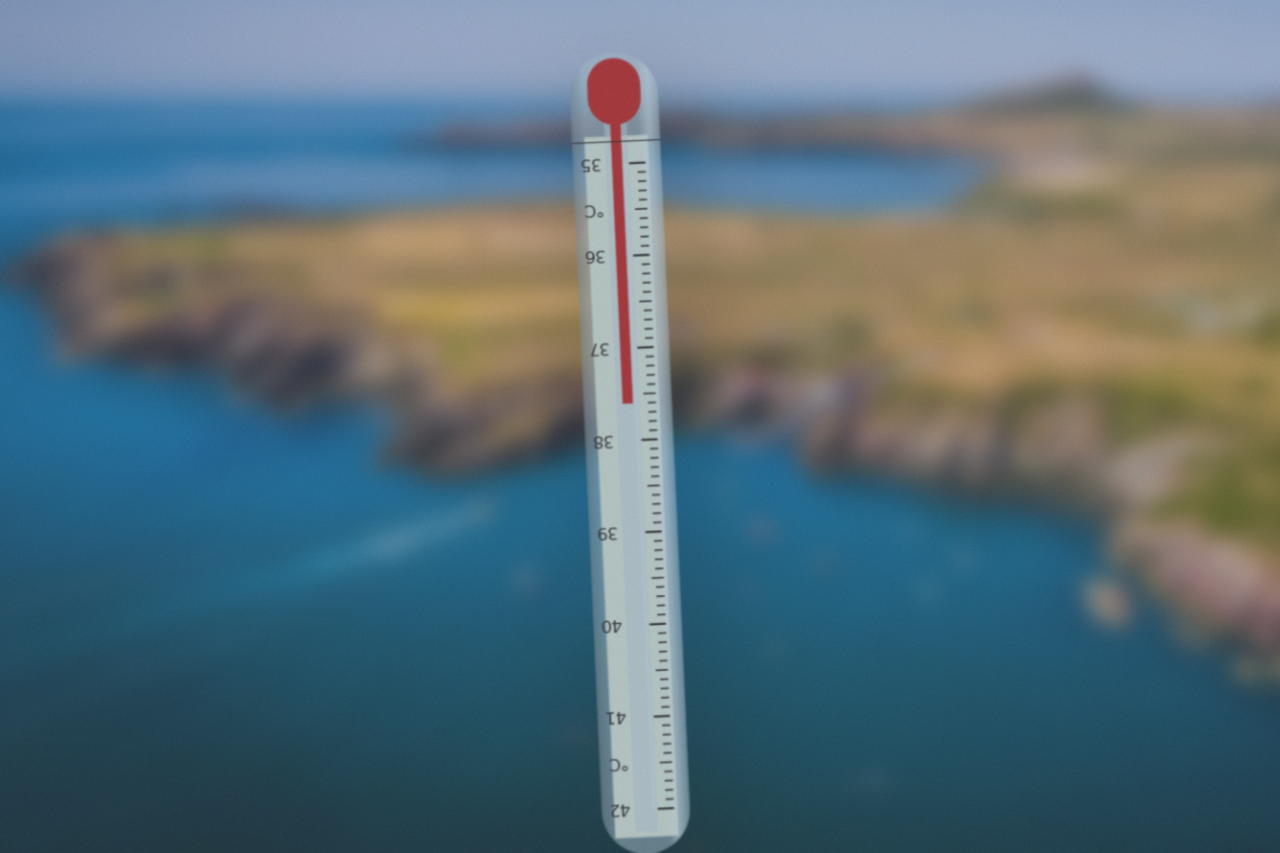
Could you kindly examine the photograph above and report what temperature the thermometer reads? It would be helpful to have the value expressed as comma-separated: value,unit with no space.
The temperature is 37.6,°C
